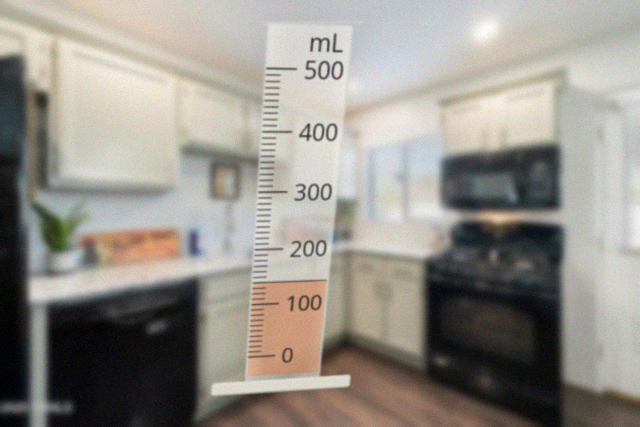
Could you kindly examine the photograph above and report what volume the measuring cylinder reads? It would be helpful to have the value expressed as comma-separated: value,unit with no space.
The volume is 140,mL
